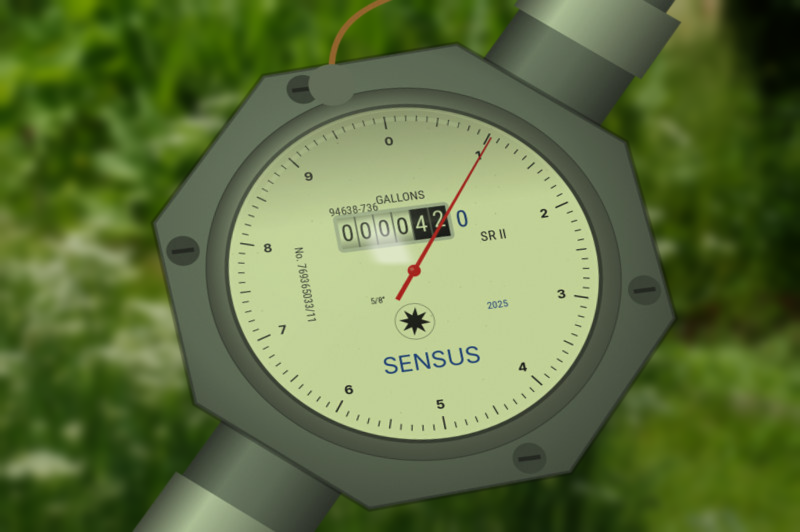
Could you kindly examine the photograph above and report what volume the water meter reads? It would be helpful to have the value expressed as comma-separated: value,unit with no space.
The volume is 421.0,gal
